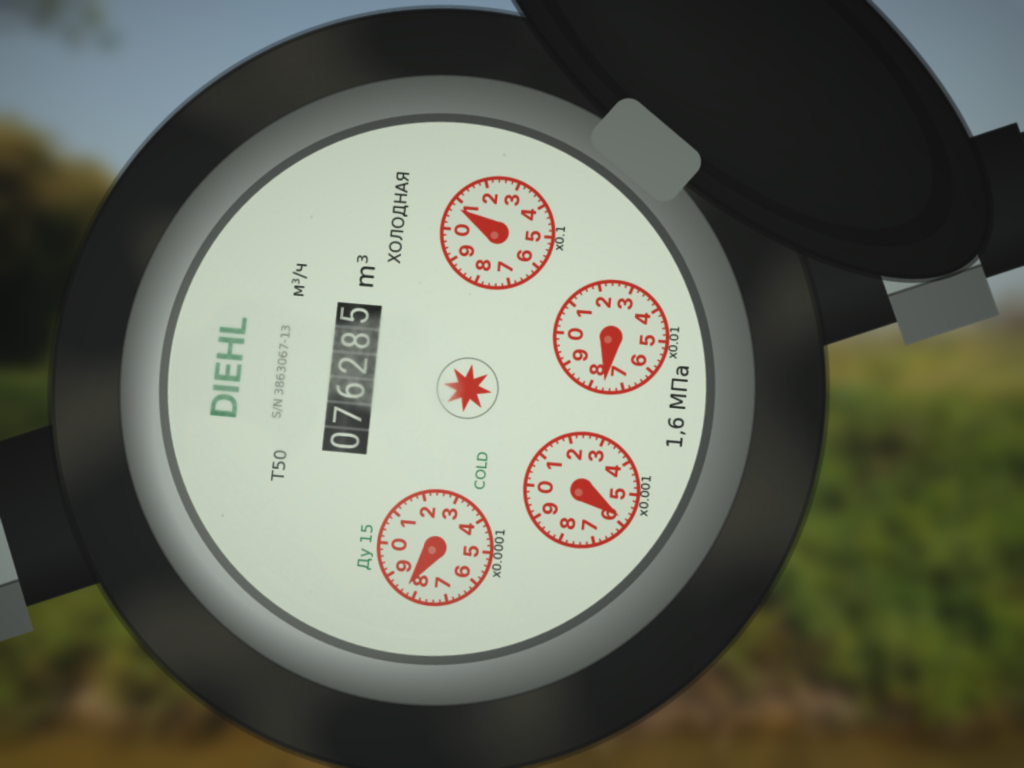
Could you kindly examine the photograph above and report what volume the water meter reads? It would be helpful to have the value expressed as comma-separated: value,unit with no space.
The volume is 76285.0758,m³
